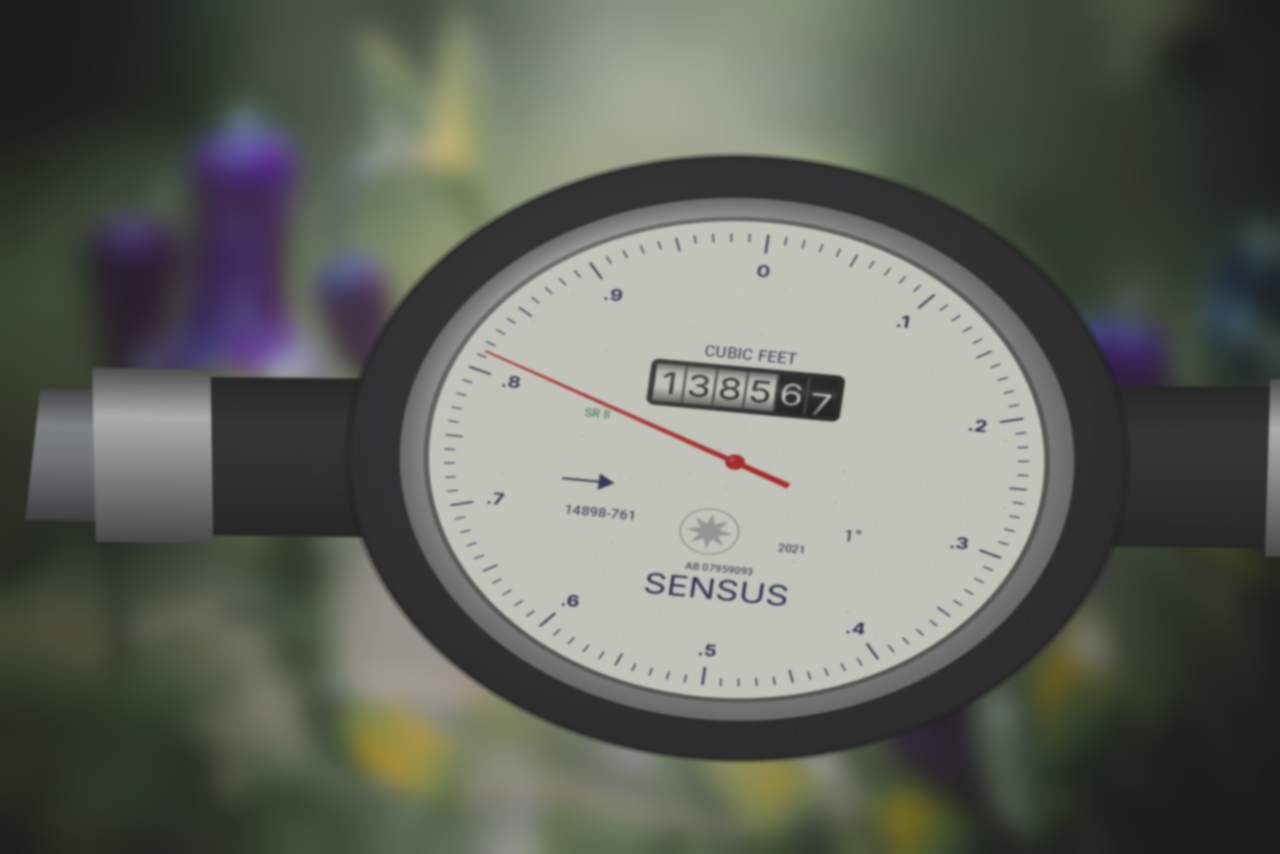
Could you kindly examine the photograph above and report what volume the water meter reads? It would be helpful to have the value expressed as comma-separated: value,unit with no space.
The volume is 138566.81,ft³
